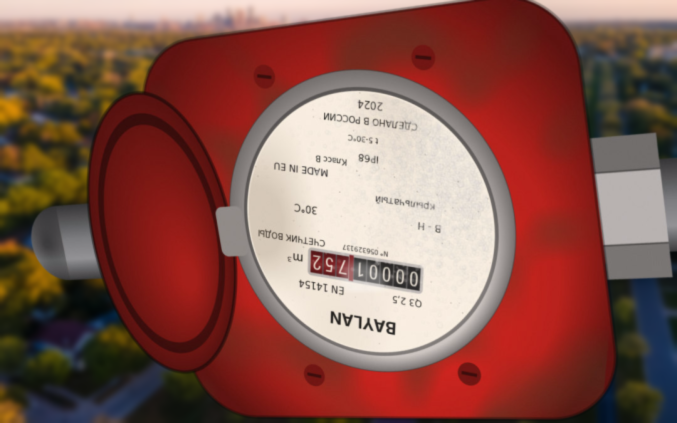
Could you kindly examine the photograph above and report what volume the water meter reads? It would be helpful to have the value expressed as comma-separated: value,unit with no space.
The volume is 1.752,m³
